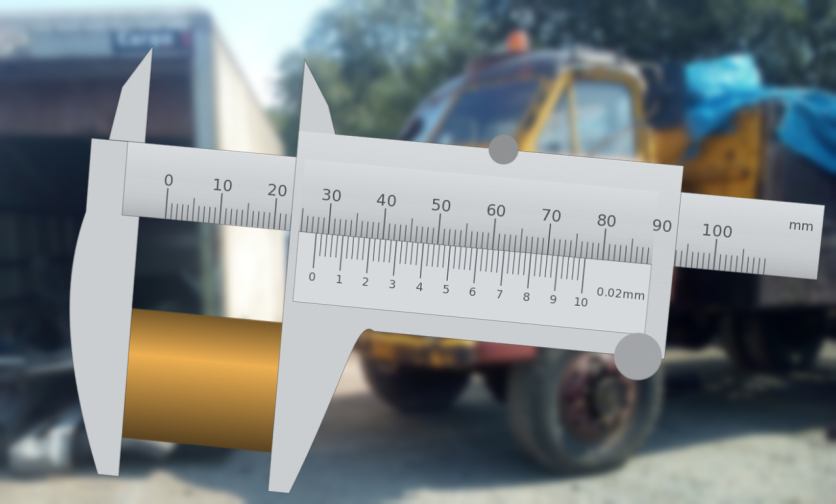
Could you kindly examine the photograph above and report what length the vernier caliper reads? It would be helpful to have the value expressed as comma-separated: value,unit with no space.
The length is 27.8,mm
